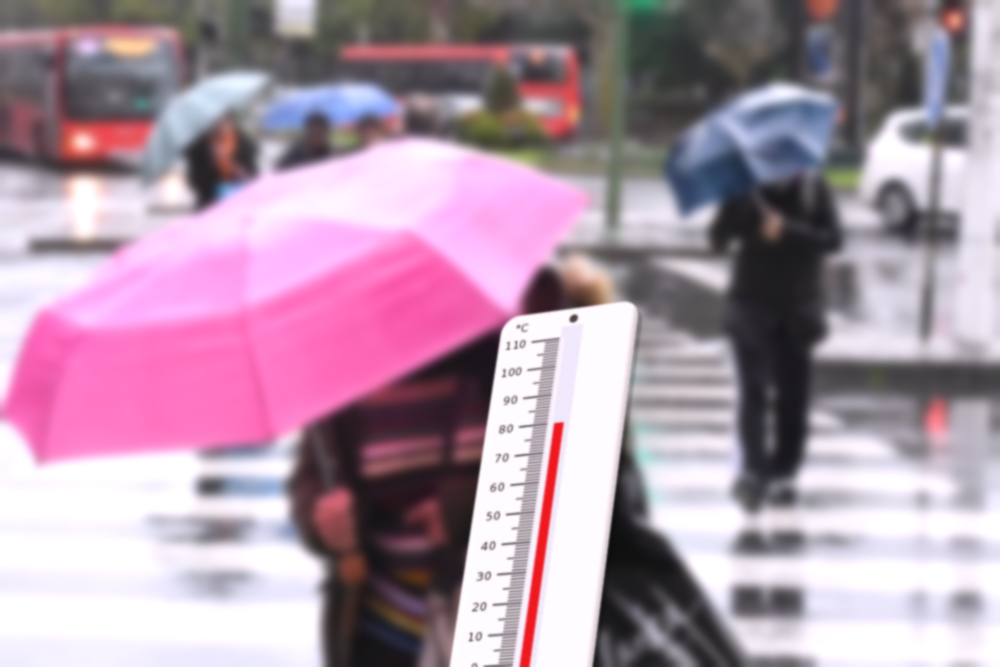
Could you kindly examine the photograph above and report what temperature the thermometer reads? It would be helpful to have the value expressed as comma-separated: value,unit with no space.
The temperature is 80,°C
